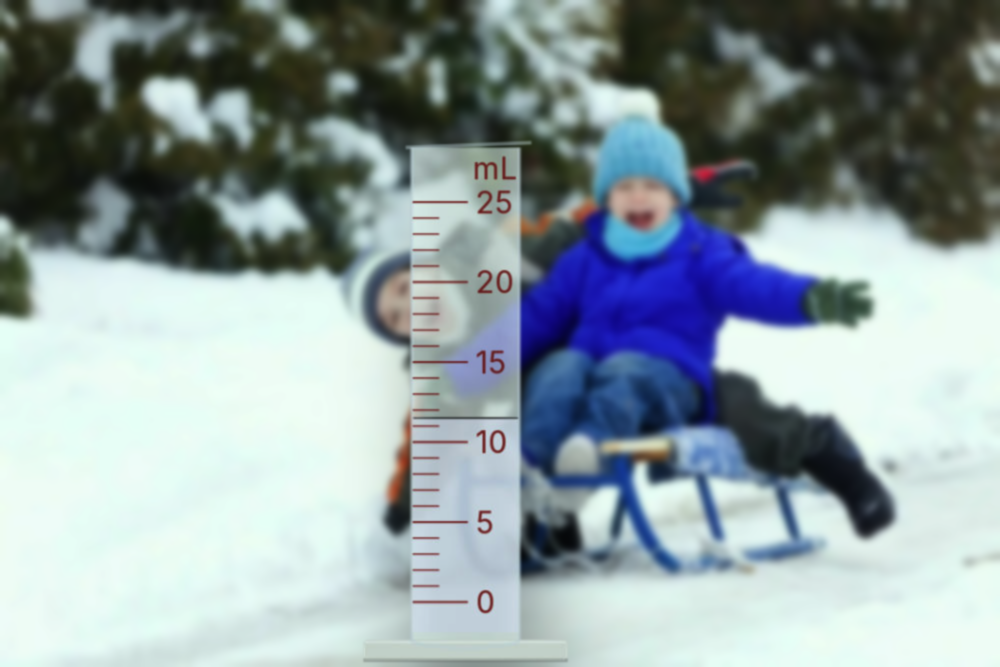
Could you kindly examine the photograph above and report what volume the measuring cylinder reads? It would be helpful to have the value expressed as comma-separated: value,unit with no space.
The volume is 11.5,mL
